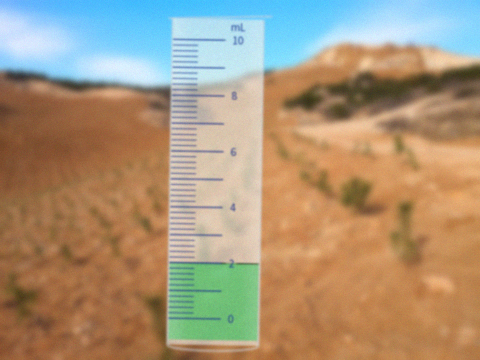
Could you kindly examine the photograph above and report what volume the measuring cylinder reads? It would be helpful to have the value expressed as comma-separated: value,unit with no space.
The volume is 2,mL
